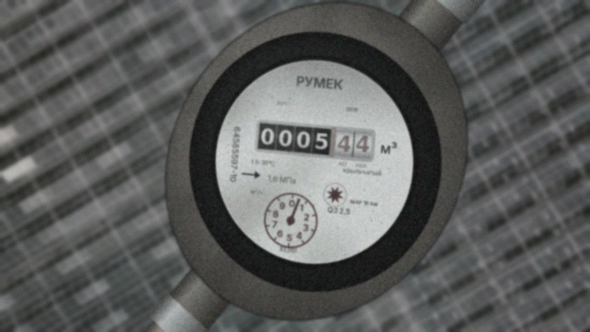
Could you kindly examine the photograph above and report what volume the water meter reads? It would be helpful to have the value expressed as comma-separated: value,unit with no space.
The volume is 5.440,m³
